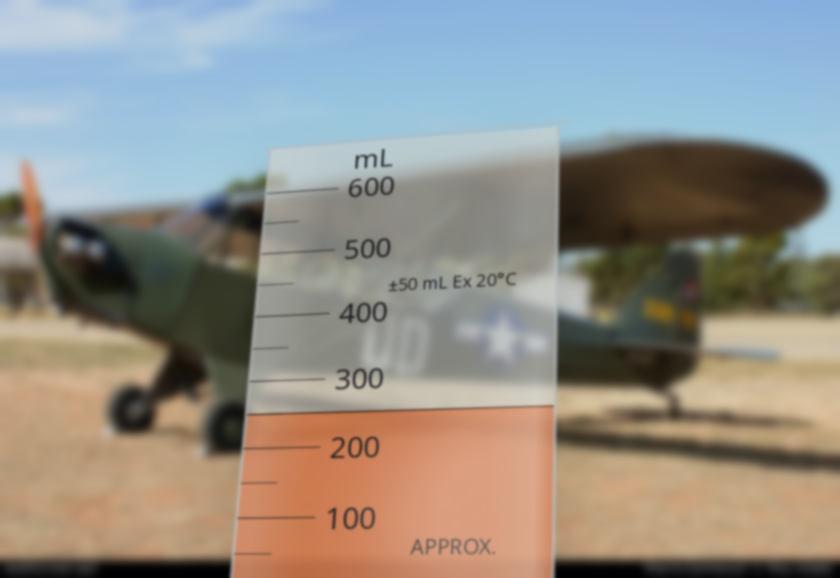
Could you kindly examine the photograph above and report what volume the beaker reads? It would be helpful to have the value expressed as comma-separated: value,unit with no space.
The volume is 250,mL
